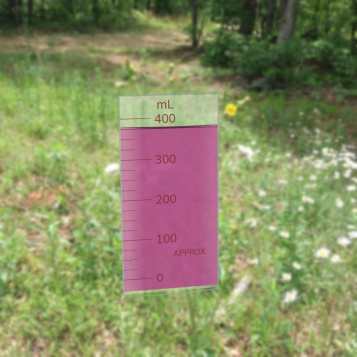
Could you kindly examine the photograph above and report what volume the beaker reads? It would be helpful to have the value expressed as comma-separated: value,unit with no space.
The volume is 375,mL
